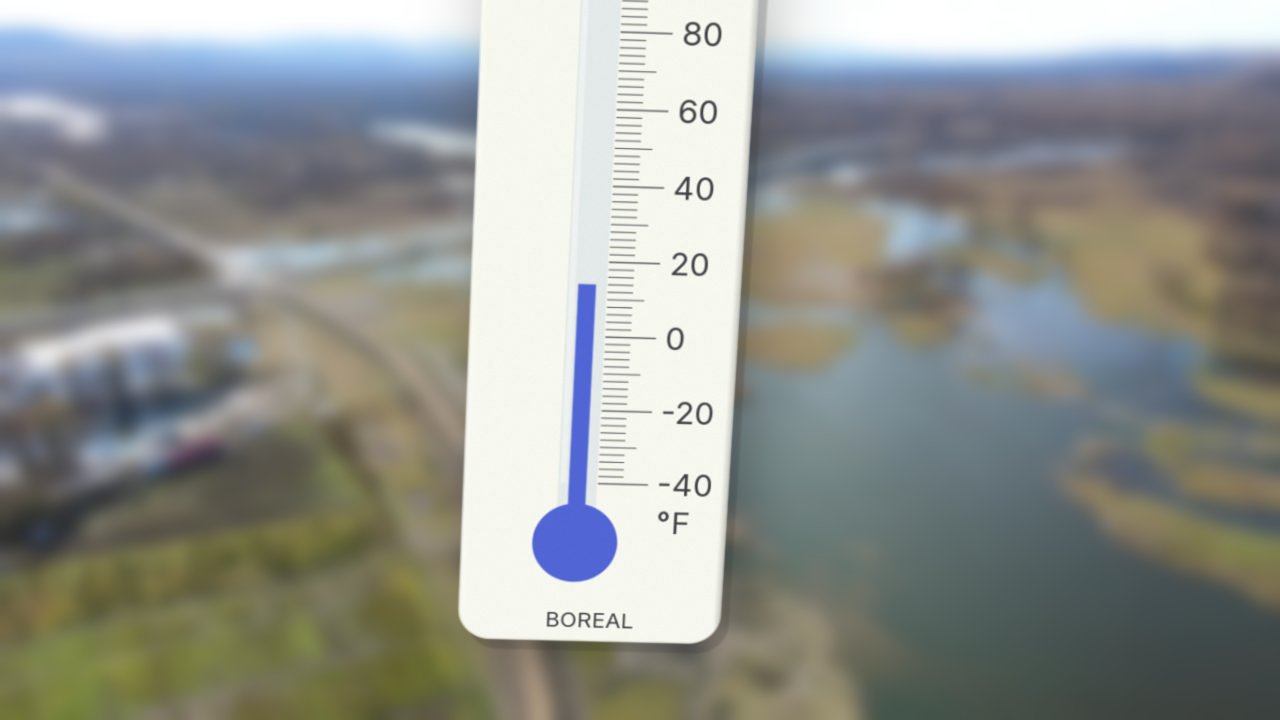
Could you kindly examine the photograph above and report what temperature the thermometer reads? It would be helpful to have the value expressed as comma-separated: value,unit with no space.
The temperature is 14,°F
